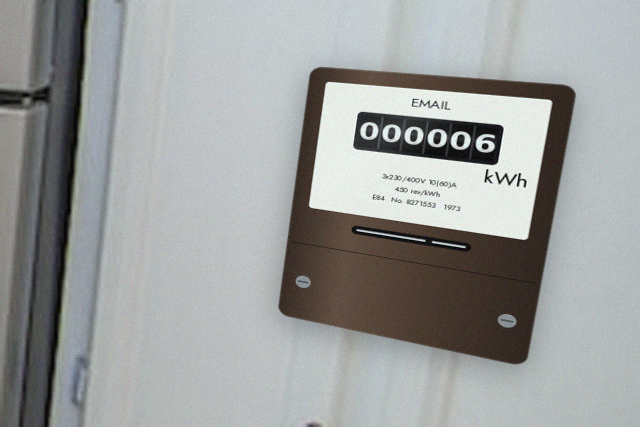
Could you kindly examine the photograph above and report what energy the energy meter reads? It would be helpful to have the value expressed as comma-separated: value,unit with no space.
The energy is 6,kWh
